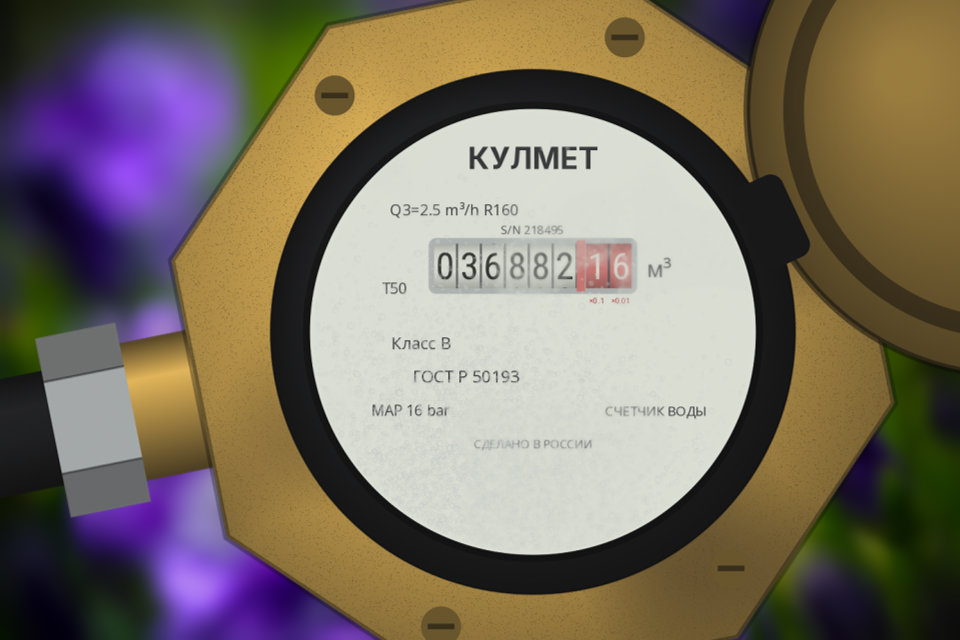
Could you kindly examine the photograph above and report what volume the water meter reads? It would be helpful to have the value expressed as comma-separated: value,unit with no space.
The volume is 36882.16,m³
